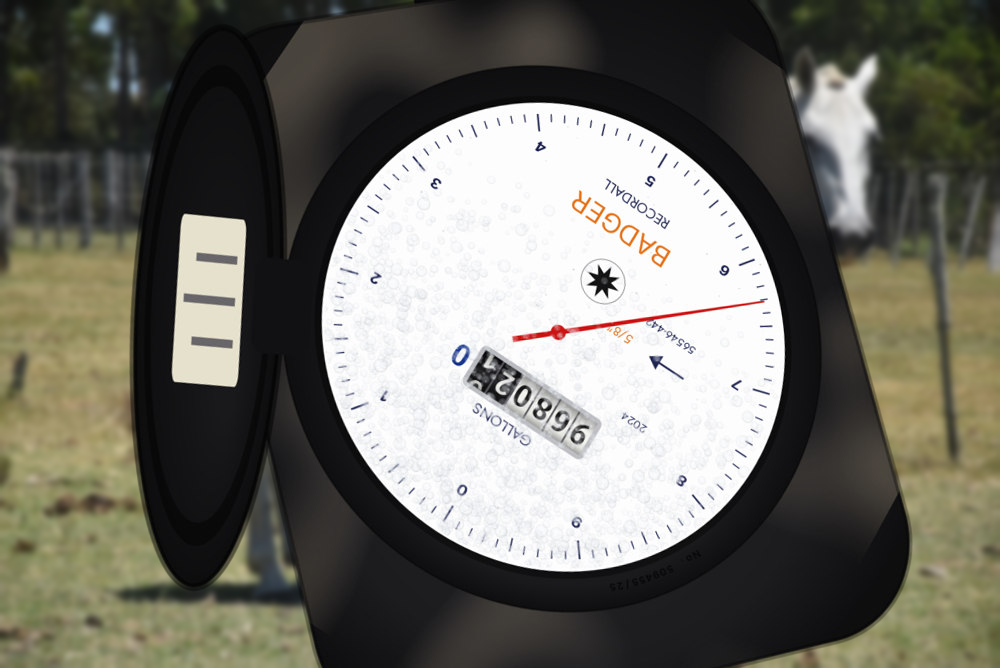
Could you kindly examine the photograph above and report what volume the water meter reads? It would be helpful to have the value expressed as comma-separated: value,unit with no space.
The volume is 9680206.3,gal
